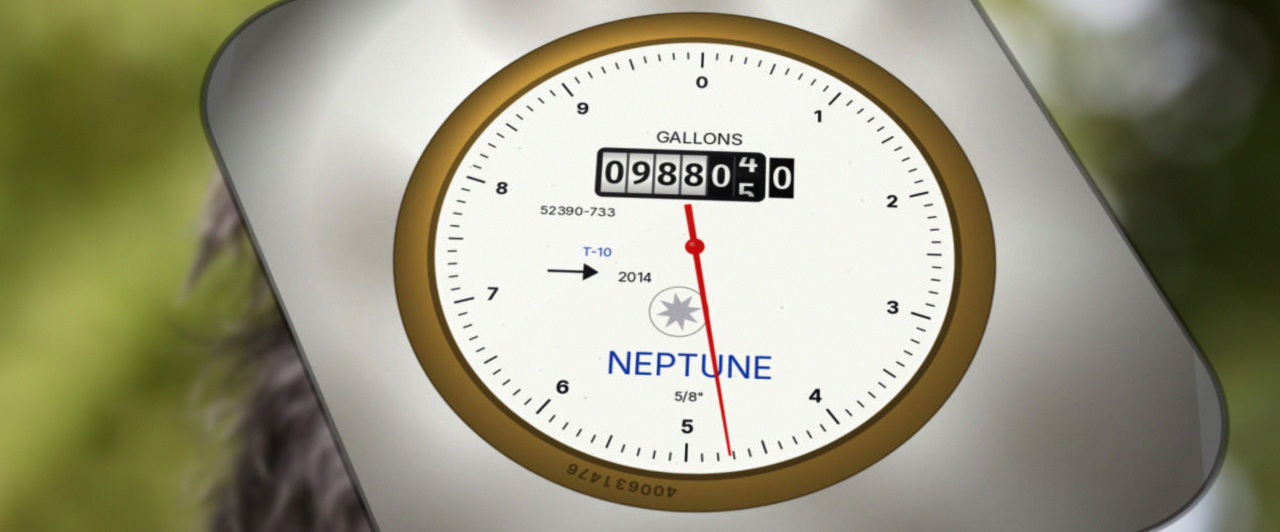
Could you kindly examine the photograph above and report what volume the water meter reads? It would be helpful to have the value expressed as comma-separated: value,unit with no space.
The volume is 988044.7,gal
